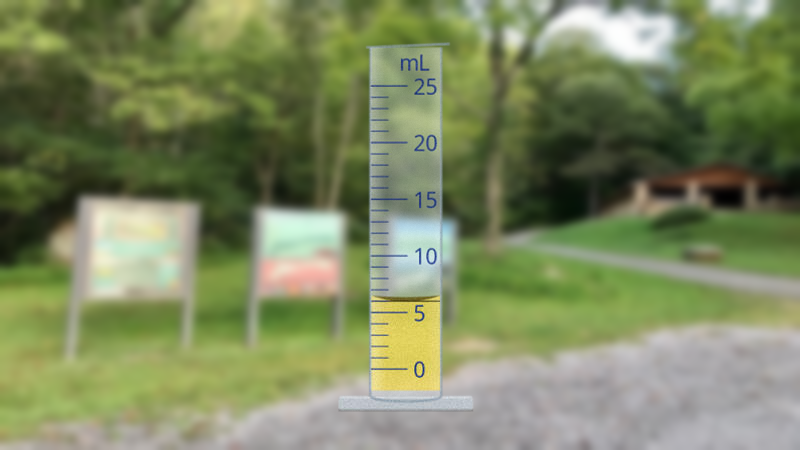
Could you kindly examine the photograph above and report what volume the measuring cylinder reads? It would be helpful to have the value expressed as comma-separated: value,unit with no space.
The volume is 6,mL
